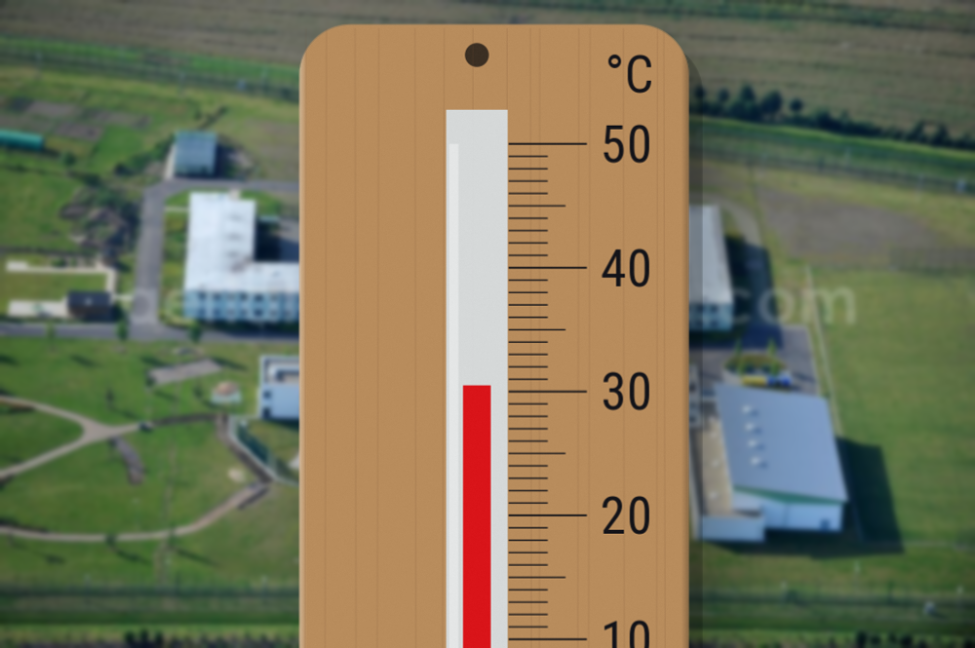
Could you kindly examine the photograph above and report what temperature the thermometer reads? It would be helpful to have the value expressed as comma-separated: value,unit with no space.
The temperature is 30.5,°C
